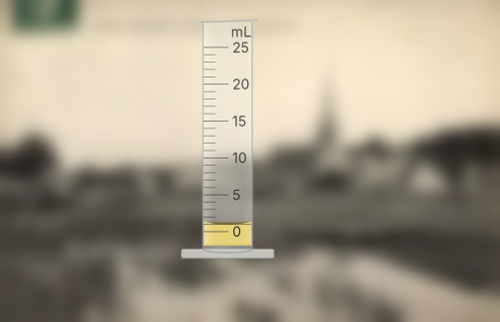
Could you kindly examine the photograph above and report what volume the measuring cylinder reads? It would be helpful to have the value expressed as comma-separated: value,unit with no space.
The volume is 1,mL
